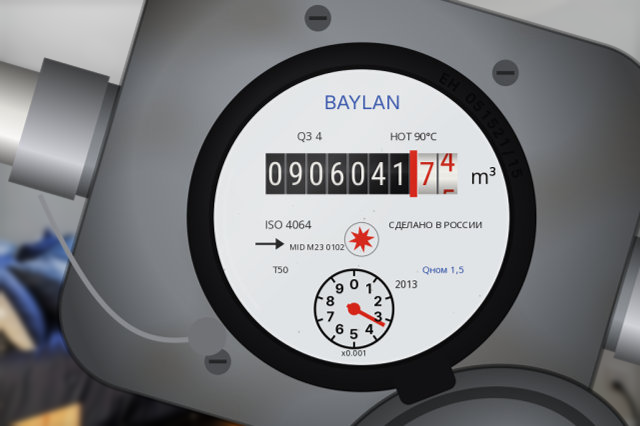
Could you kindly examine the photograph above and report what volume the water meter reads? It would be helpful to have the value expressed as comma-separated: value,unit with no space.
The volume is 906041.743,m³
